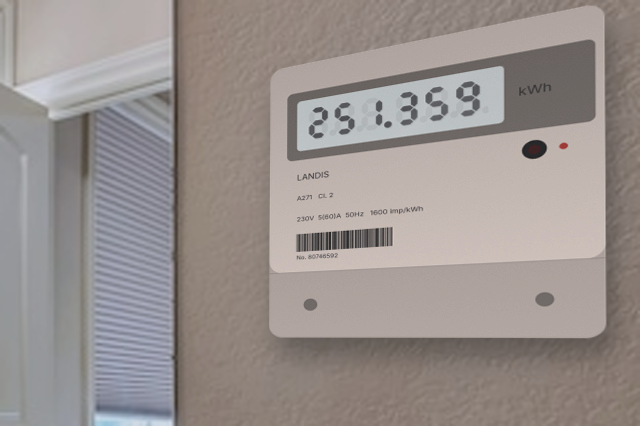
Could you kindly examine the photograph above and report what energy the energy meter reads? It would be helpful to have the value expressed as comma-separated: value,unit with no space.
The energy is 251.359,kWh
